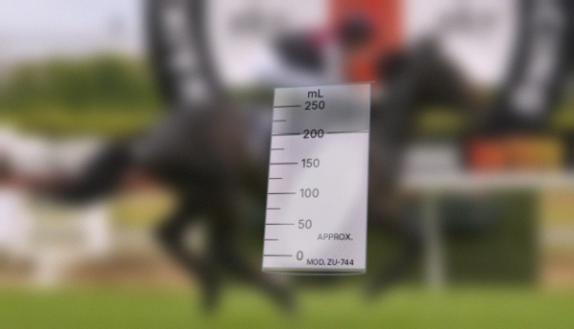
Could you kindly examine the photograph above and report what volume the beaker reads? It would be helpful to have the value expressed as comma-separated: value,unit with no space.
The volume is 200,mL
